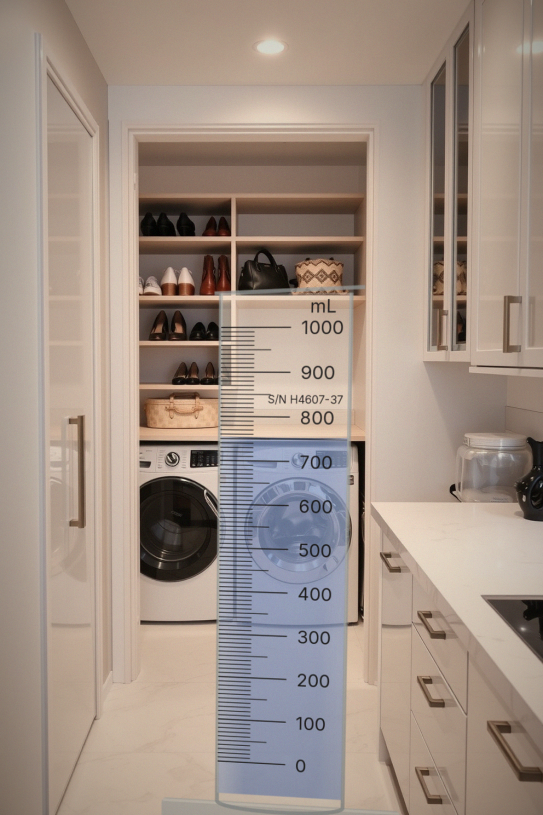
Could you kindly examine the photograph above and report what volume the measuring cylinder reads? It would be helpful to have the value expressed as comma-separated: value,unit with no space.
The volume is 750,mL
